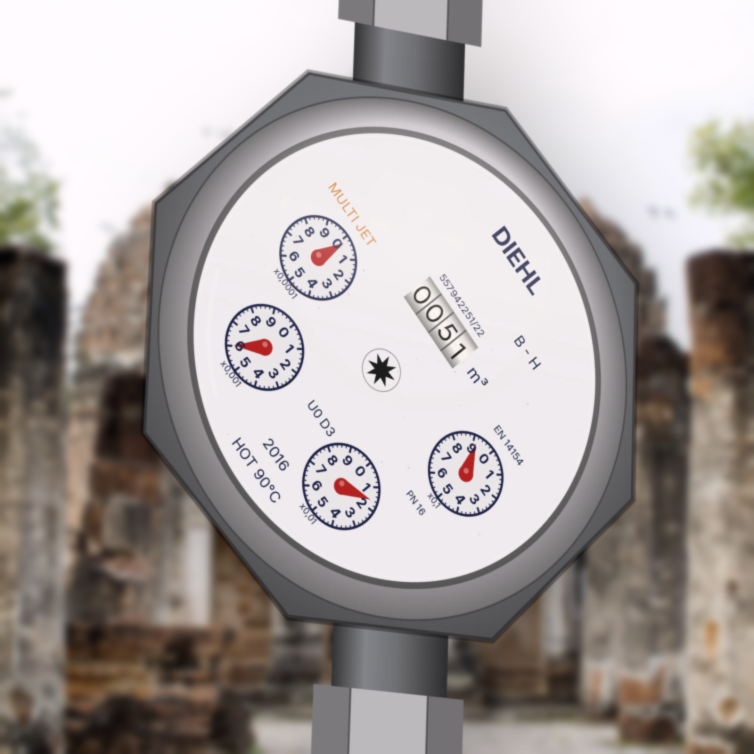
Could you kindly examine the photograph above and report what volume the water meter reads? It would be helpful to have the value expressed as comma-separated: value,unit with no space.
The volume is 50.9160,m³
